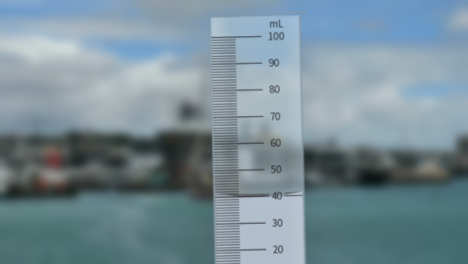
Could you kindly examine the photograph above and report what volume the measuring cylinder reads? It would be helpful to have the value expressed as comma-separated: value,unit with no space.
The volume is 40,mL
